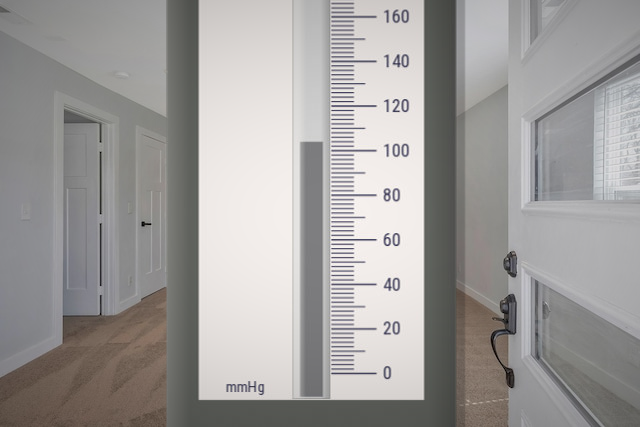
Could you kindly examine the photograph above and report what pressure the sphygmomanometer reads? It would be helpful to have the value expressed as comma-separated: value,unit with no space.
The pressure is 104,mmHg
